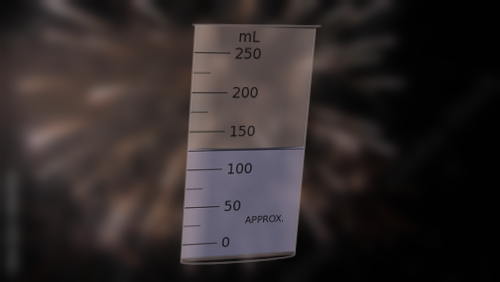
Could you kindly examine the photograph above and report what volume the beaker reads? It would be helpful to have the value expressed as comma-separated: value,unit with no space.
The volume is 125,mL
